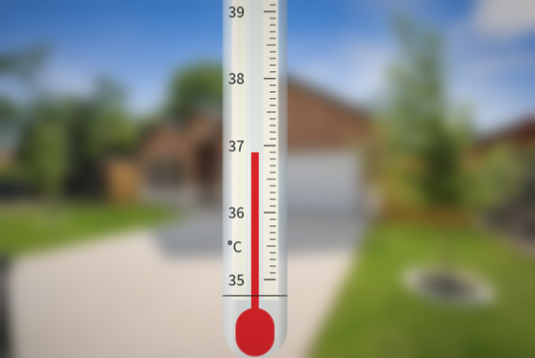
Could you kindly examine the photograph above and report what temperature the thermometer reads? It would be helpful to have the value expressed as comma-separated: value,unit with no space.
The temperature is 36.9,°C
